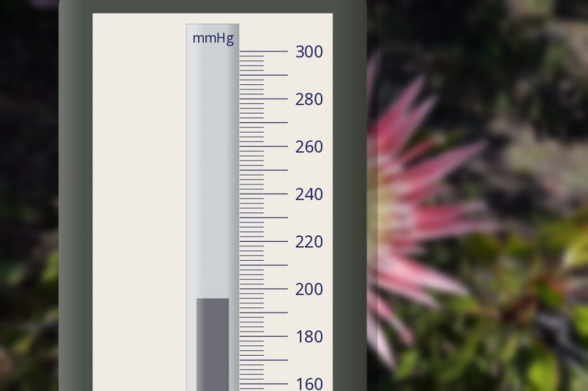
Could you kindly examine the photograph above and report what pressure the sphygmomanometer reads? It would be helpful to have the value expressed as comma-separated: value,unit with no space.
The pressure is 196,mmHg
